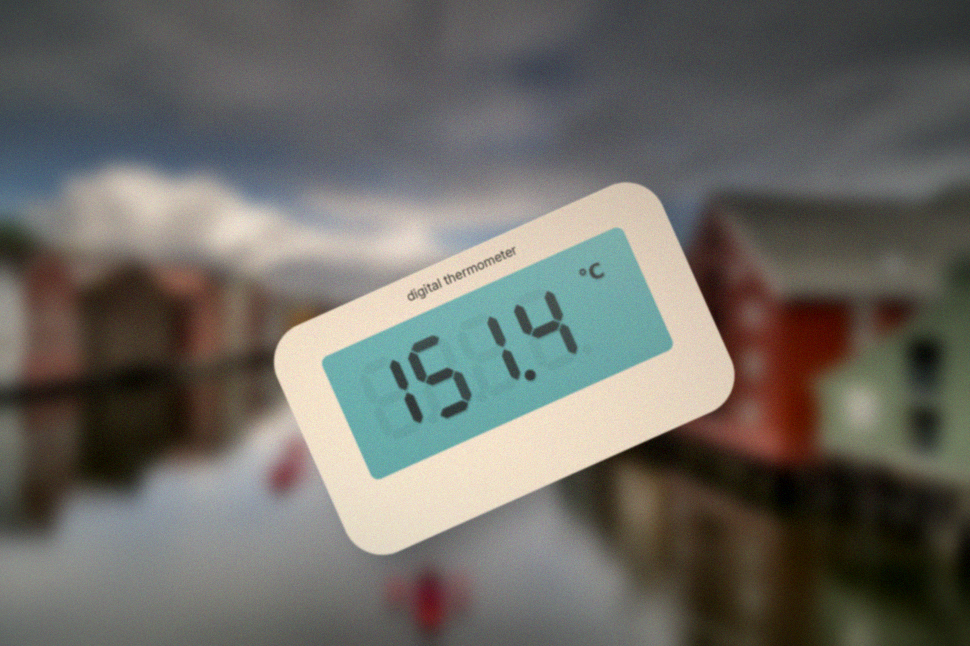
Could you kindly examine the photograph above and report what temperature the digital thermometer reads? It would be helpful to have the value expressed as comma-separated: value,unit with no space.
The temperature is 151.4,°C
